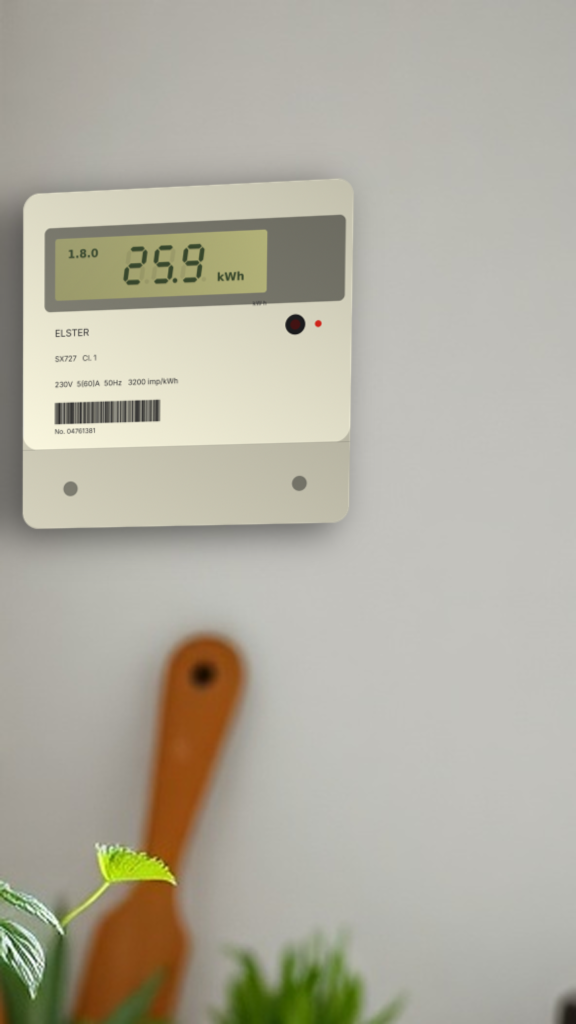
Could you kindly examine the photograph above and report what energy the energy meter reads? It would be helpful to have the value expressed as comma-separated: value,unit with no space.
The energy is 25.9,kWh
